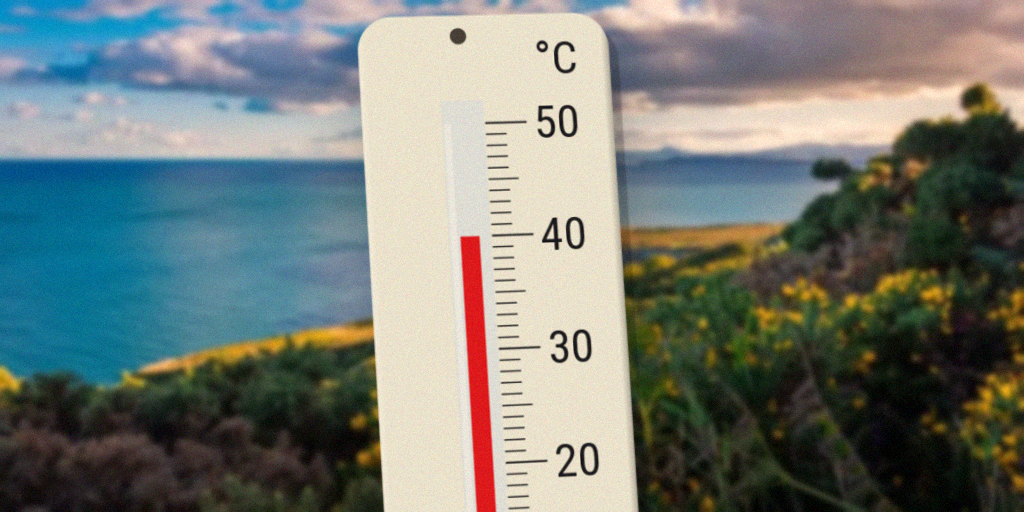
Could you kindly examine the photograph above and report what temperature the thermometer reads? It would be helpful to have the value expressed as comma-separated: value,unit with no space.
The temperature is 40,°C
